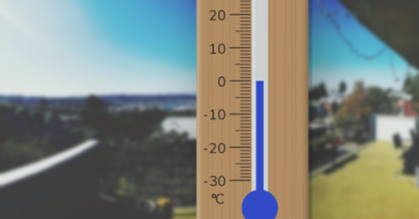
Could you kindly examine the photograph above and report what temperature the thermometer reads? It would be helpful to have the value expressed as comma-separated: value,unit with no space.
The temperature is 0,°C
